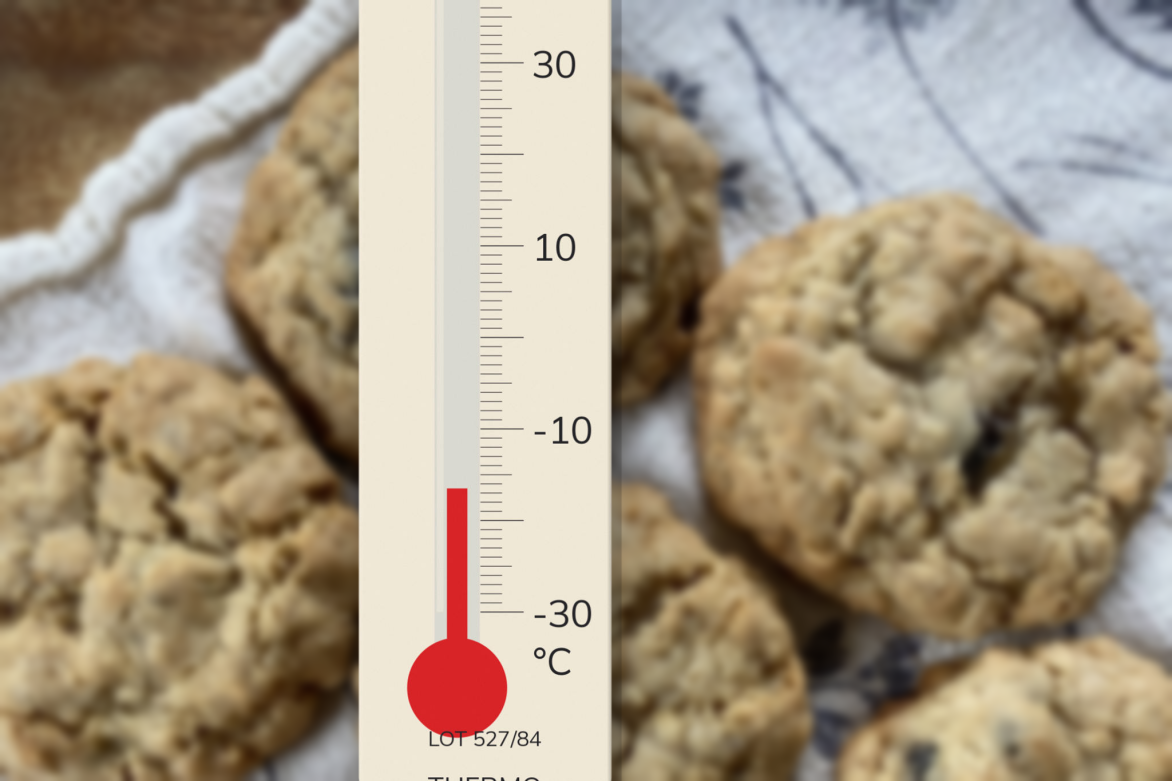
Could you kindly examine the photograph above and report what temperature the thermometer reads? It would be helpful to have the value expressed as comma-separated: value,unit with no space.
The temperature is -16.5,°C
